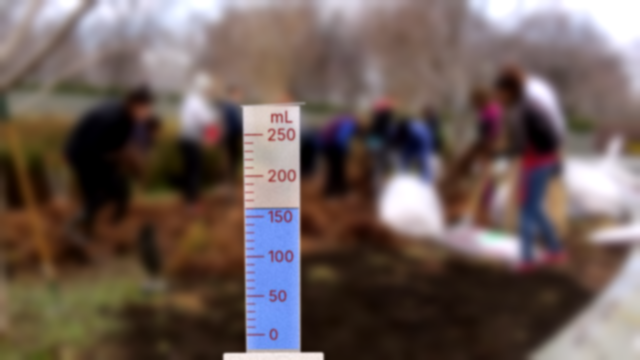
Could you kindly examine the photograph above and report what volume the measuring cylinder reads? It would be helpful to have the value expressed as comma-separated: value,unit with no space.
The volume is 160,mL
